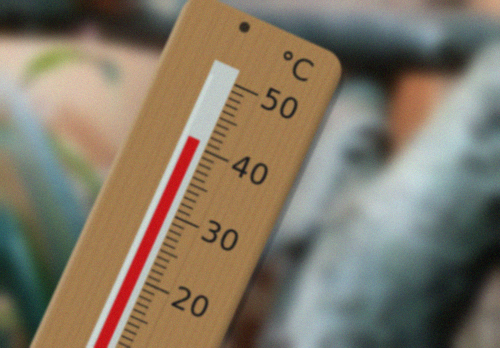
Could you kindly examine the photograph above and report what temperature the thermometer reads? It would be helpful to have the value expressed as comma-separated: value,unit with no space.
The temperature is 41,°C
